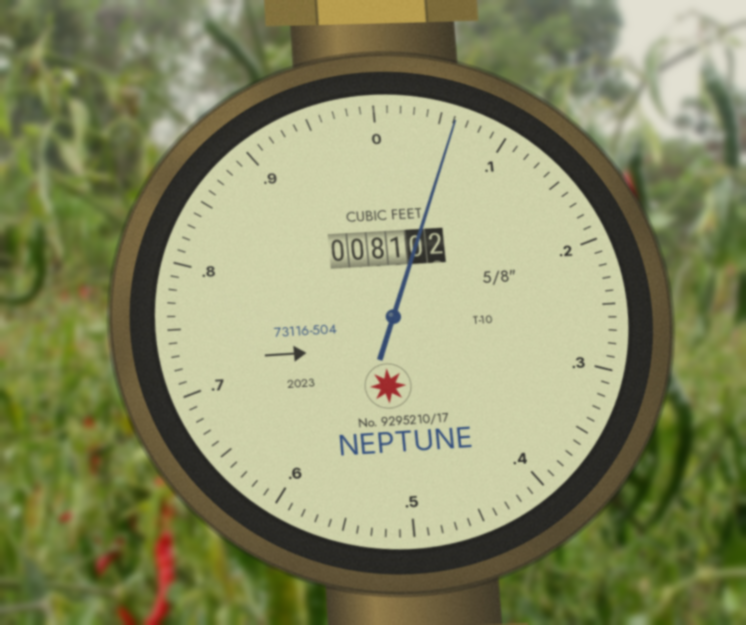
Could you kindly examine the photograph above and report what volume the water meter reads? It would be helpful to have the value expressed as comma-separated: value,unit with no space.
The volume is 8102.06,ft³
